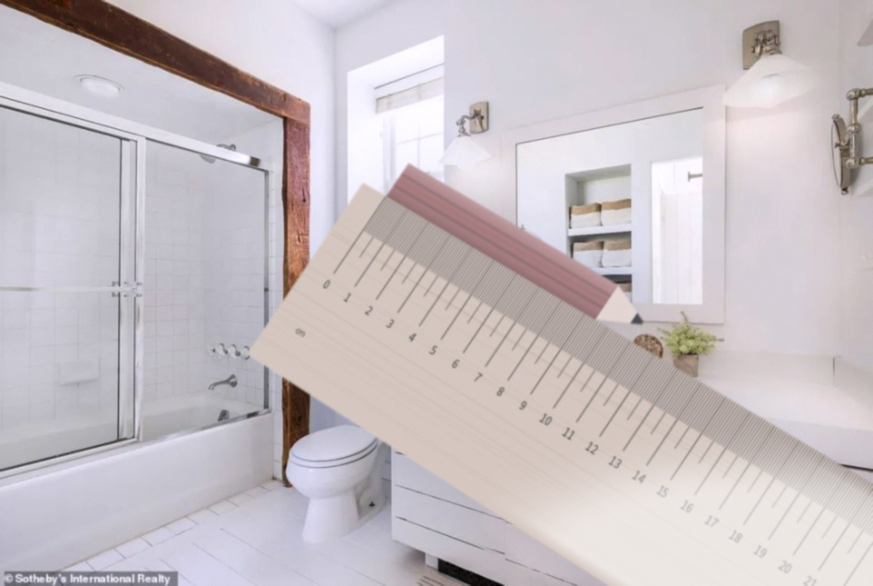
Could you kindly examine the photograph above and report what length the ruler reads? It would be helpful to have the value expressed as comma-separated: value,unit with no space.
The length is 11,cm
